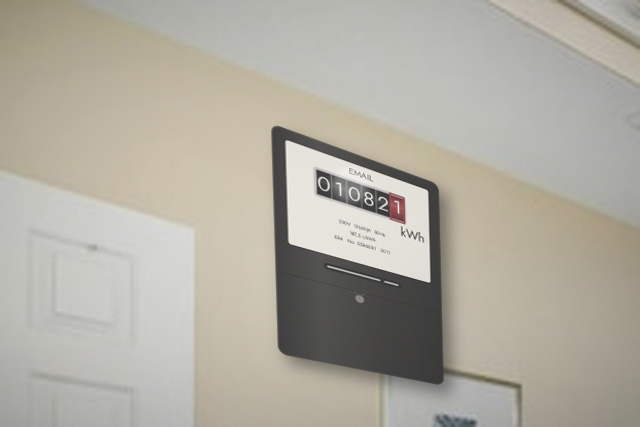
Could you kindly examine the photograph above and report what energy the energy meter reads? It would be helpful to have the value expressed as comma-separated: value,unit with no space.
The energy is 1082.1,kWh
